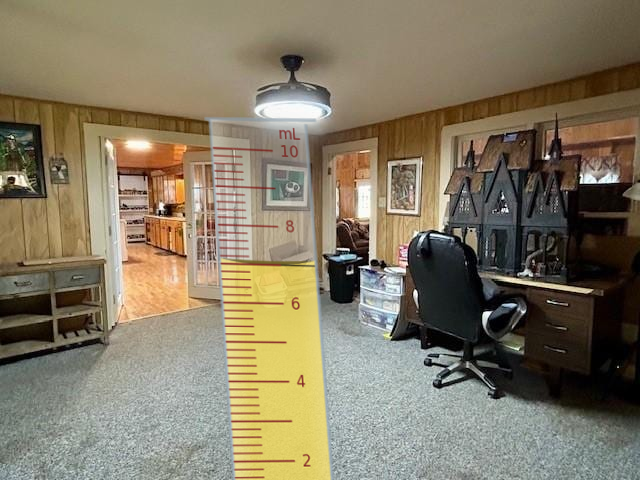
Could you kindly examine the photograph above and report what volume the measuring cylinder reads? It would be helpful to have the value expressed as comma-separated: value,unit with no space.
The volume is 7,mL
